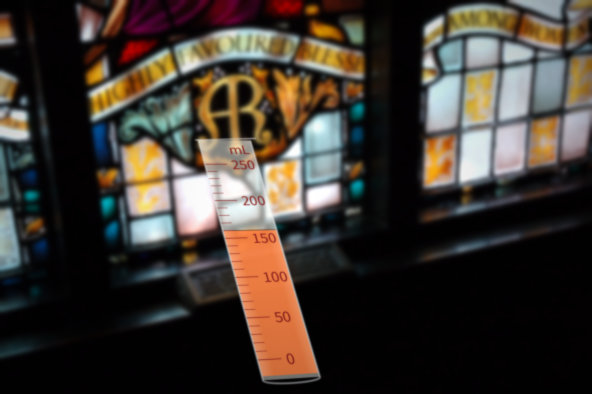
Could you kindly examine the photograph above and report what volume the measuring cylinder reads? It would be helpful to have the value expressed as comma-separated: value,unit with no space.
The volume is 160,mL
